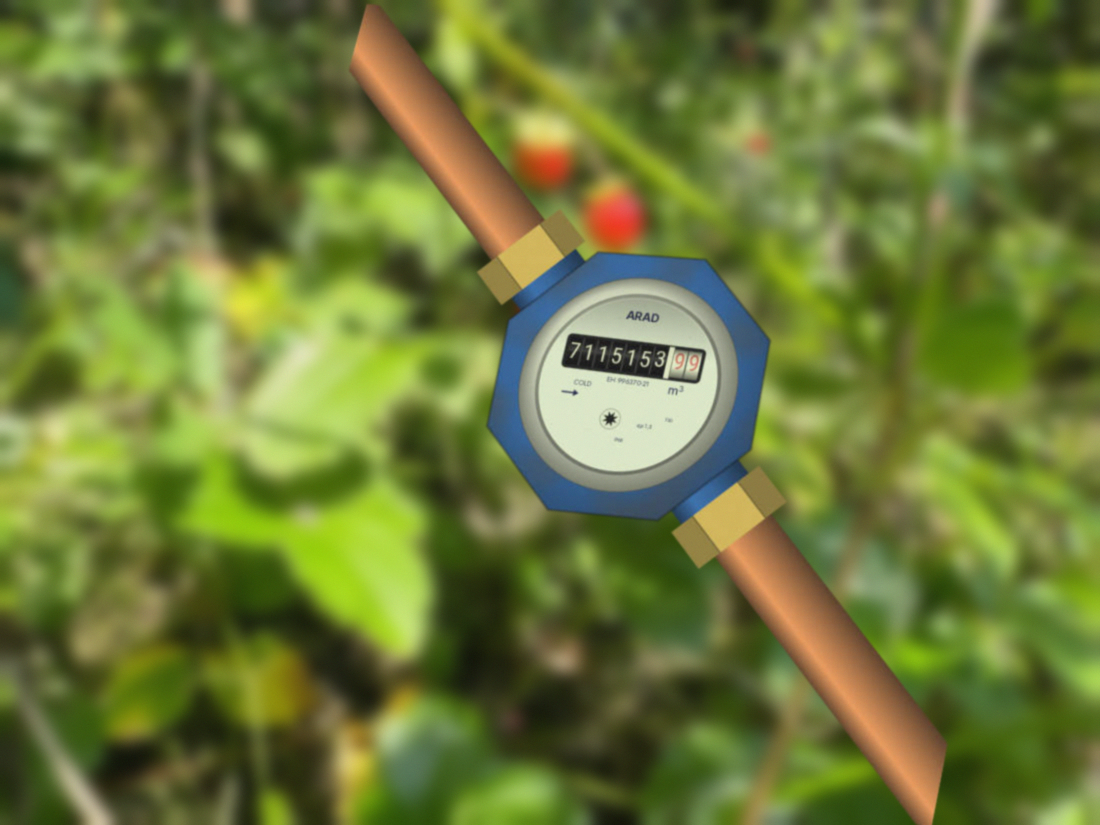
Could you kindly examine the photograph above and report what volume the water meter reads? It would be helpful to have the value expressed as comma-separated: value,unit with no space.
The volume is 7115153.99,m³
